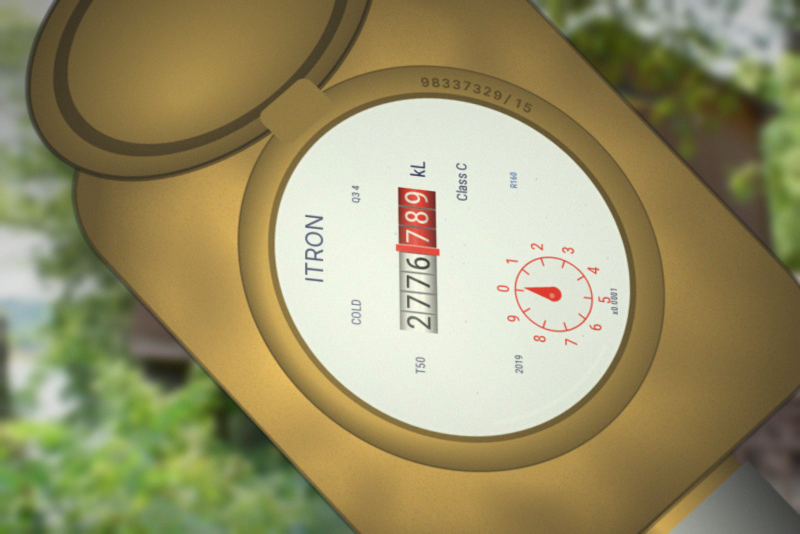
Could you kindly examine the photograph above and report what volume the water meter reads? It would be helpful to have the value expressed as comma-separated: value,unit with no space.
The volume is 2776.7890,kL
